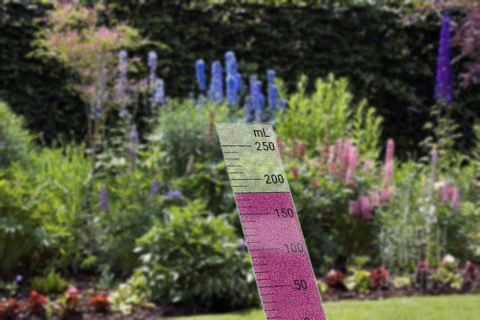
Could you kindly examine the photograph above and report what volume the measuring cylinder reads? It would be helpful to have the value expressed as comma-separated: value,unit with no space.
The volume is 180,mL
